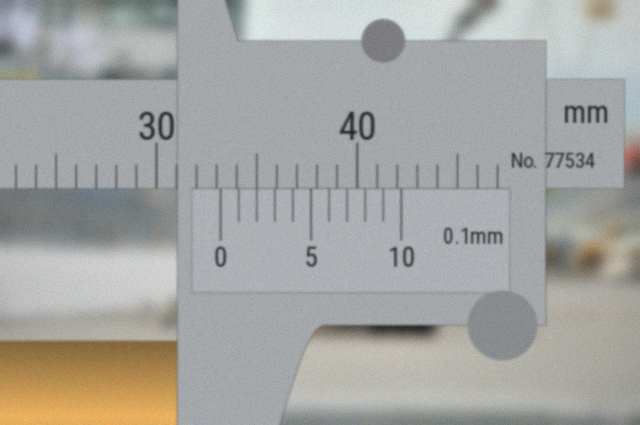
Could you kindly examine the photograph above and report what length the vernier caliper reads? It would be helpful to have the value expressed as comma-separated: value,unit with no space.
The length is 33.2,mm
